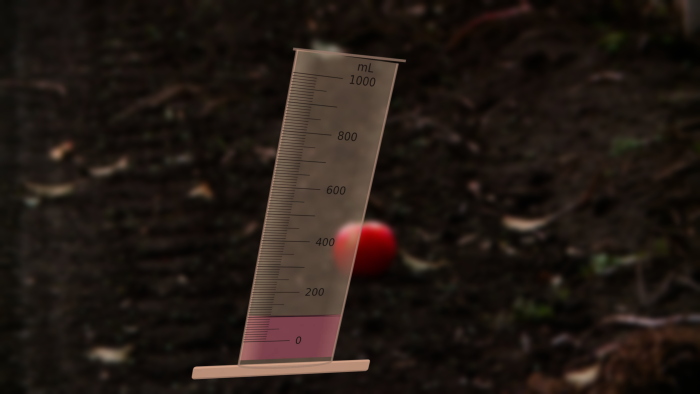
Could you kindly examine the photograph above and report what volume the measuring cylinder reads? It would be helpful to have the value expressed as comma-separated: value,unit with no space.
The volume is 100,mL
